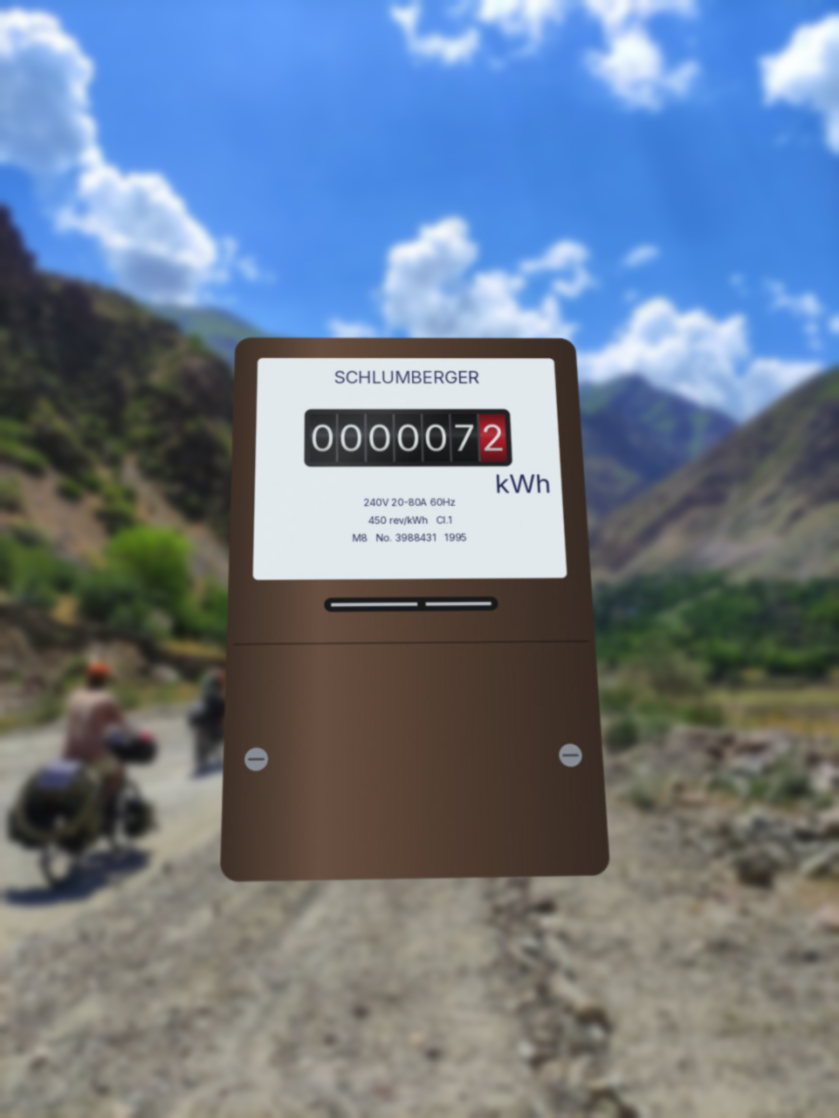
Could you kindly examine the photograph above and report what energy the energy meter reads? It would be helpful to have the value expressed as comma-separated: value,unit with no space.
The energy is 7.2,kWh
